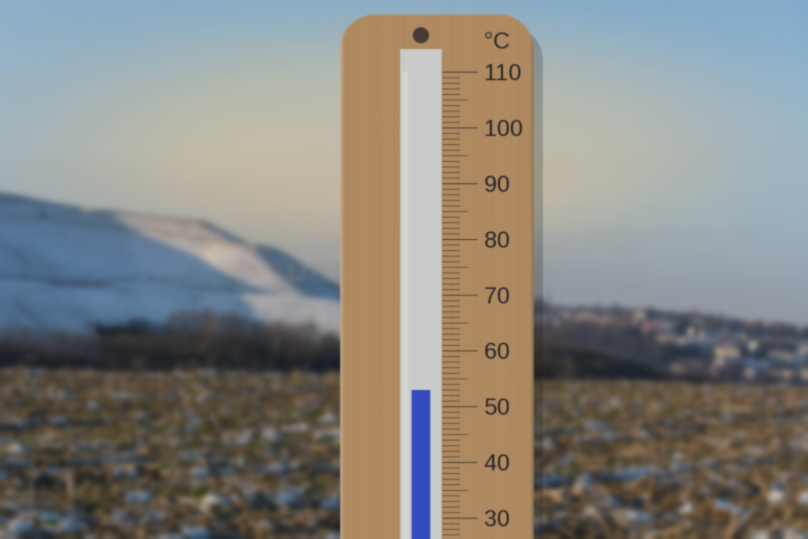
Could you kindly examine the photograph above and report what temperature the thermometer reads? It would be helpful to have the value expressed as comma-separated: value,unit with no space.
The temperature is 53,°C
